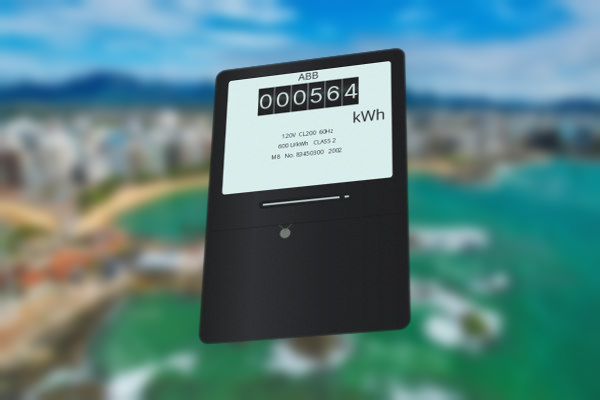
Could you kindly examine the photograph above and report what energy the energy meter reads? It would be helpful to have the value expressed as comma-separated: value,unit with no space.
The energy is 564,kWh
